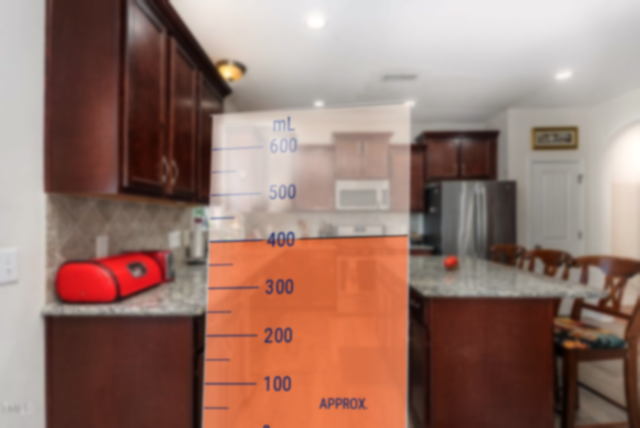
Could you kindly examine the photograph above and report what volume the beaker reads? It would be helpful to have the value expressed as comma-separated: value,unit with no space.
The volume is 400,mL
